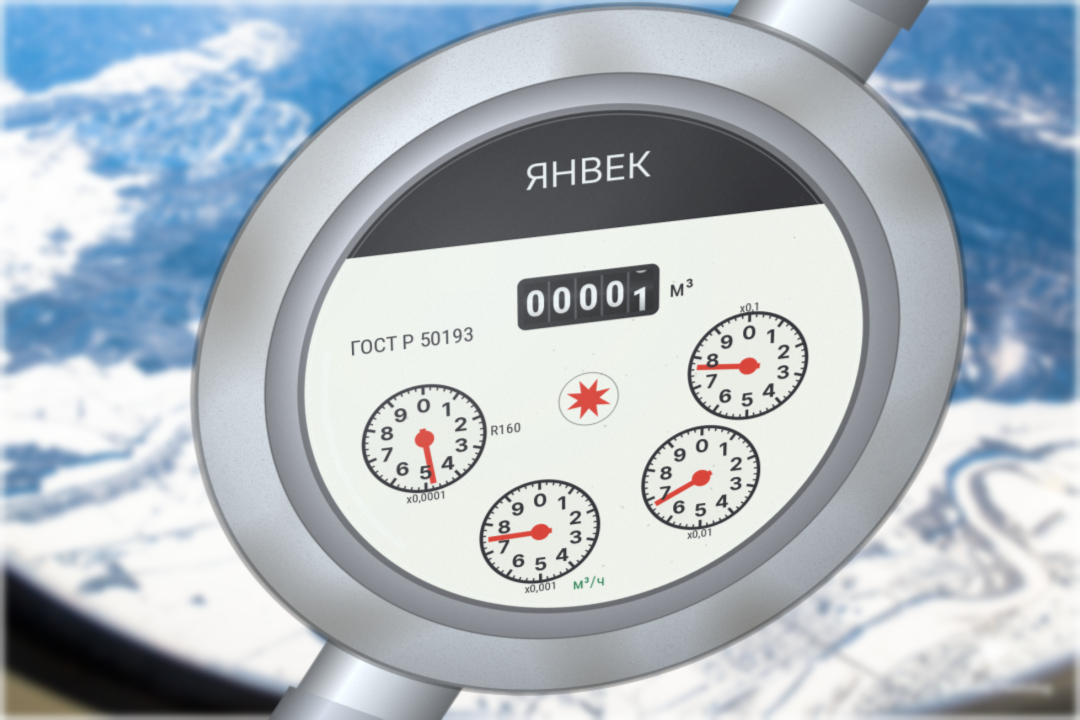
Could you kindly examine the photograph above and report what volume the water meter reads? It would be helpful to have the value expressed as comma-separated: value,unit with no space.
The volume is 0.7674,m³
